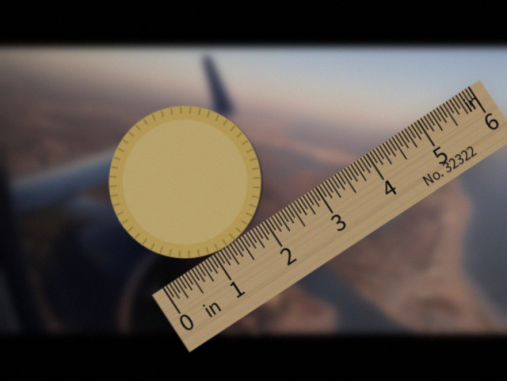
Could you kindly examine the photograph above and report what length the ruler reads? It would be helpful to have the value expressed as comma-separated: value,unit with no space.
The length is 2.5,in
